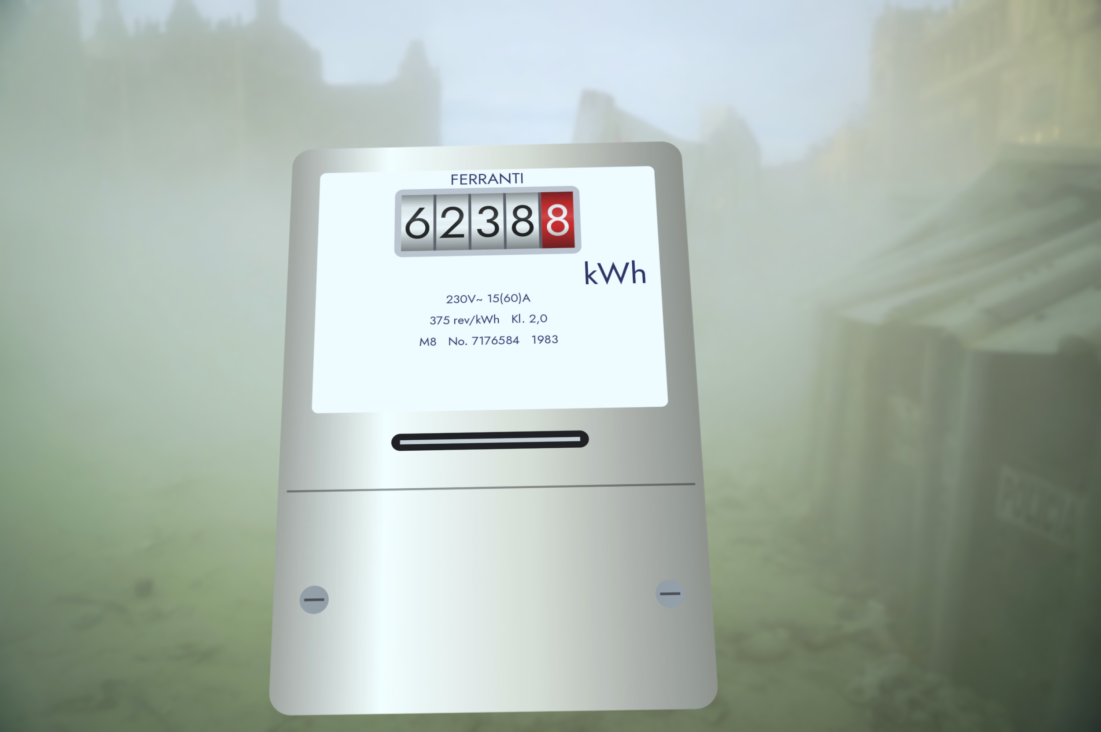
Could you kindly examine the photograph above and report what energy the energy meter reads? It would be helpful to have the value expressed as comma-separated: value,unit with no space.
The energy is 6238.8,kWh
